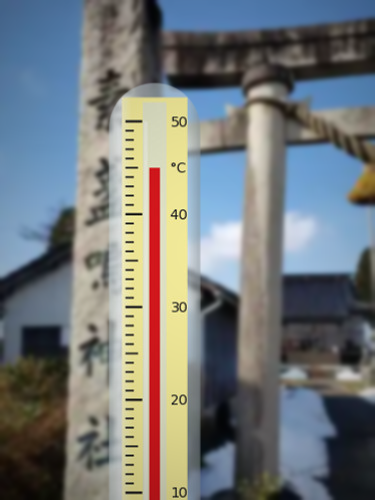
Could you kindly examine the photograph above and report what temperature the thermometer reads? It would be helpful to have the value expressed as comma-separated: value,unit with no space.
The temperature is 45,°C
